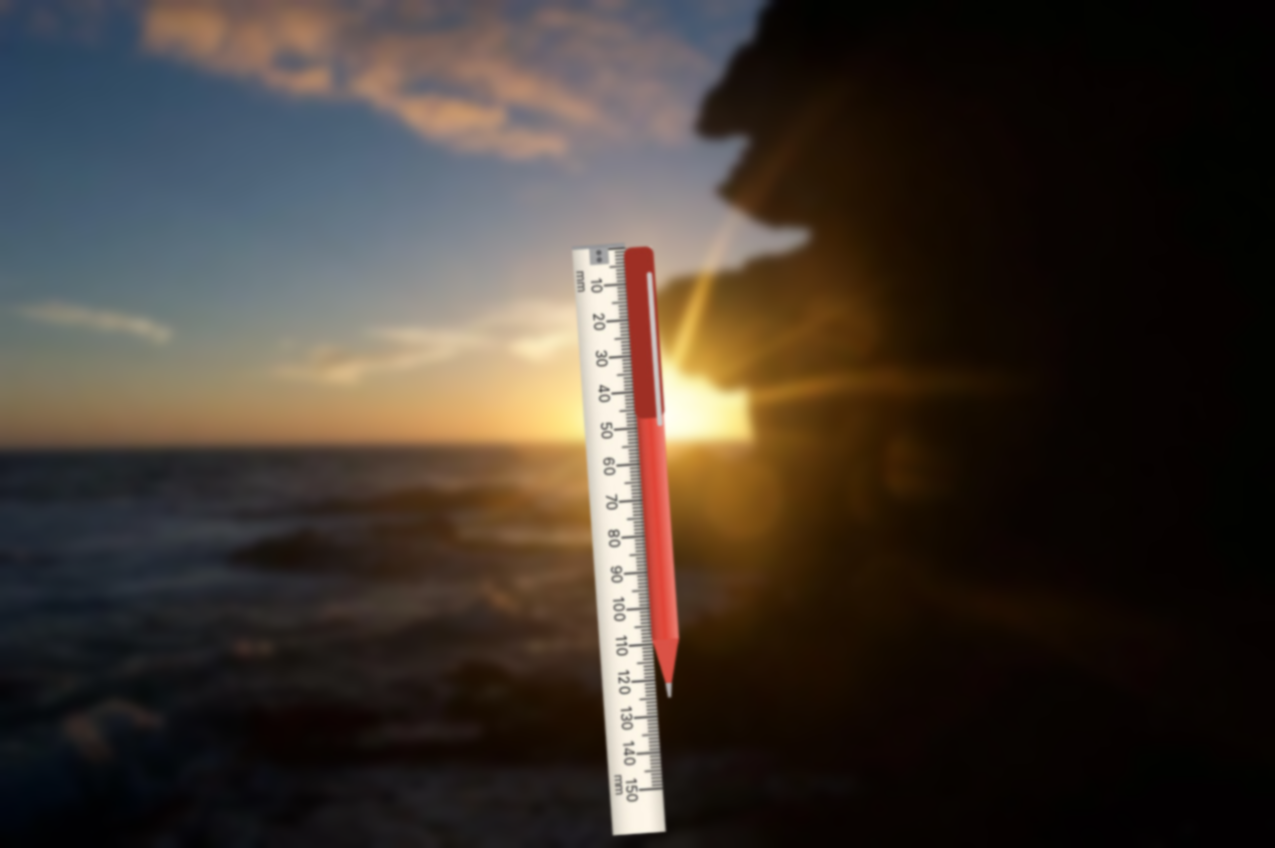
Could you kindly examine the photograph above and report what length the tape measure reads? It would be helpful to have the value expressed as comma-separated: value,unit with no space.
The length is 125,mm
